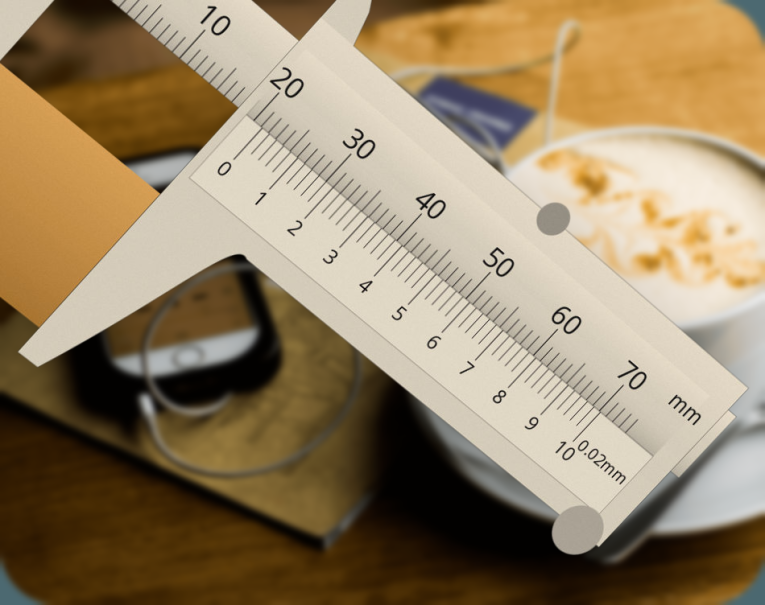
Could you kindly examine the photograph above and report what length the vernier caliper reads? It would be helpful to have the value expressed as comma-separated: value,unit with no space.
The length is 21.2,mm
